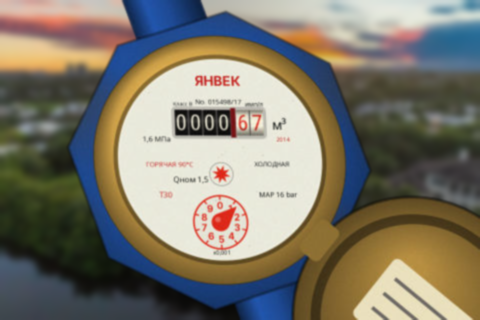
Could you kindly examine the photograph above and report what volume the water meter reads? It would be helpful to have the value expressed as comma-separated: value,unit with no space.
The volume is 0.671,m³
